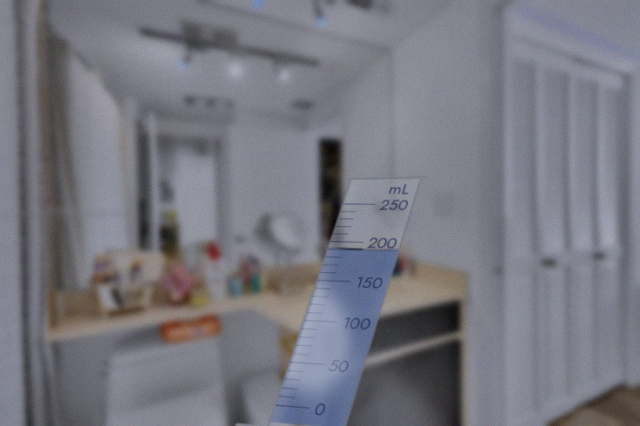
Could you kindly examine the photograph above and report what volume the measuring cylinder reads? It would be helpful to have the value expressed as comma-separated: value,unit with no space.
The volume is 190,mL
